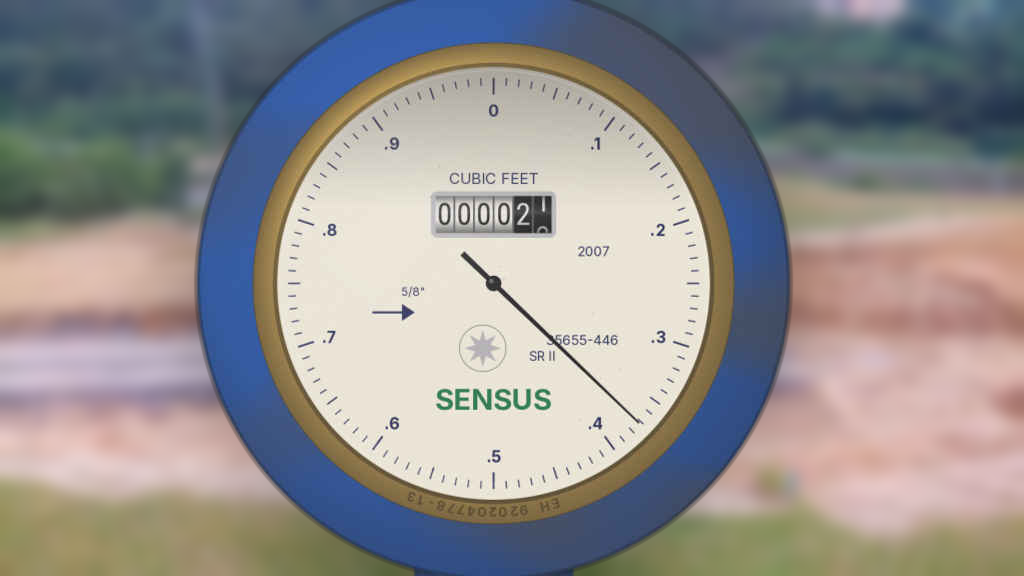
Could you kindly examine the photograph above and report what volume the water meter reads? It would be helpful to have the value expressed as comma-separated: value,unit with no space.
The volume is 21.37,ft³
